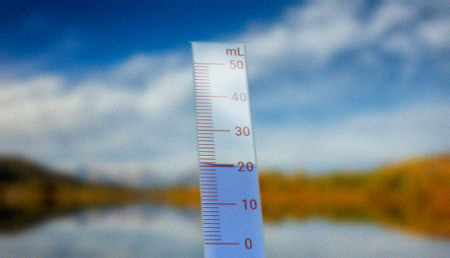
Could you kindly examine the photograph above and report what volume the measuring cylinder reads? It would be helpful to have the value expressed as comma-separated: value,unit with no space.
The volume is 20,mL
